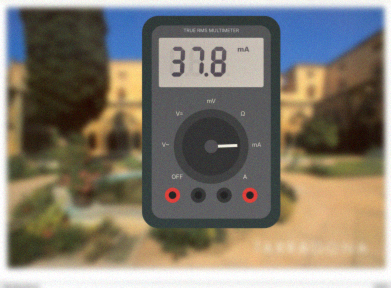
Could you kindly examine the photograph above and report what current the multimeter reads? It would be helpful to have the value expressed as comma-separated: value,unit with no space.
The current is 37.8,mA
